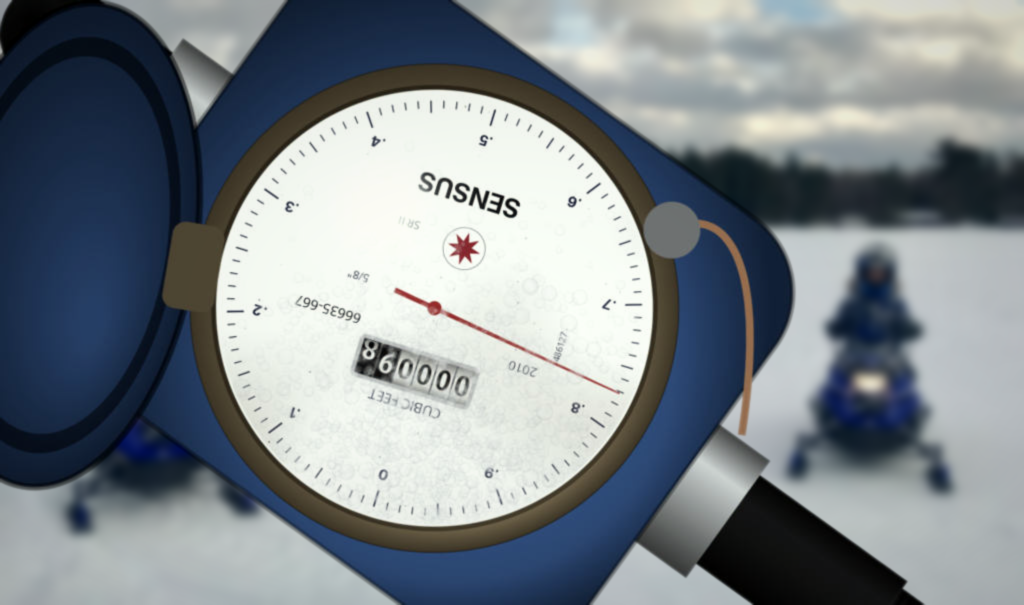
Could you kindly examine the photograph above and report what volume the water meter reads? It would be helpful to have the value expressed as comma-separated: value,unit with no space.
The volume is 97.77,ft³
